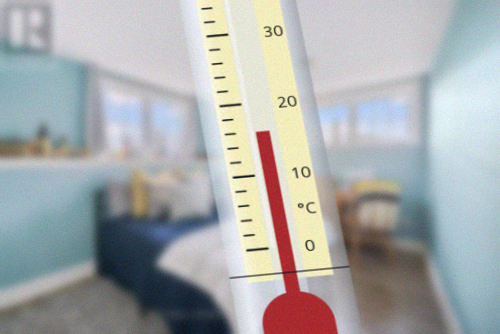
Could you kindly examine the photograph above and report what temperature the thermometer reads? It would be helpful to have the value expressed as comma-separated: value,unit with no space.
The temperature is 16,°C
